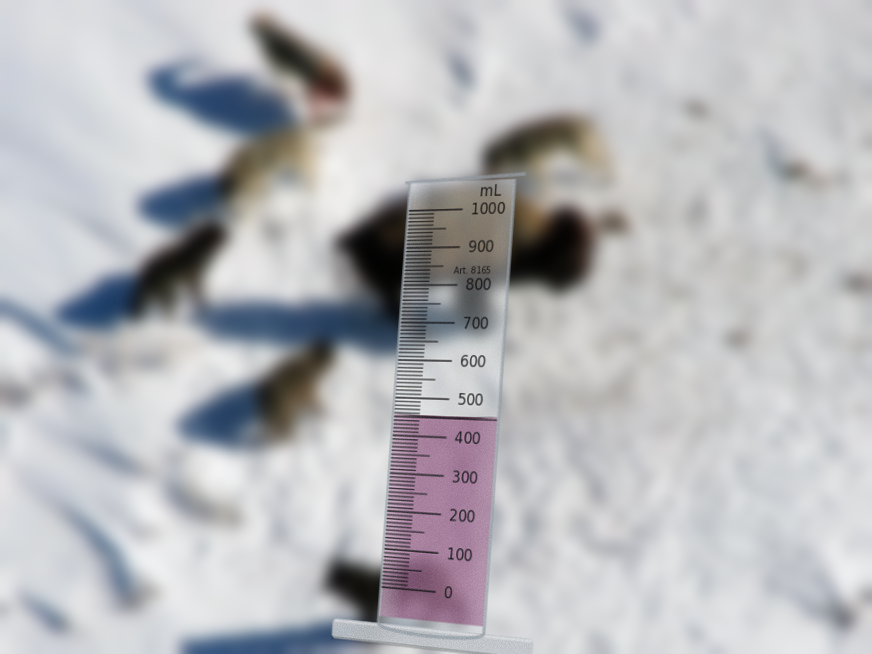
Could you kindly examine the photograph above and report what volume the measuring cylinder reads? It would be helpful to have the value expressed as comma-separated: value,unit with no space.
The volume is 450,mL
